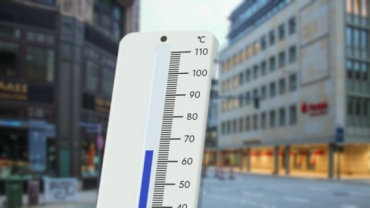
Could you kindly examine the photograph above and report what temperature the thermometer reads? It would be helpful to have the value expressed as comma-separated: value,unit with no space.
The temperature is 65,°C
